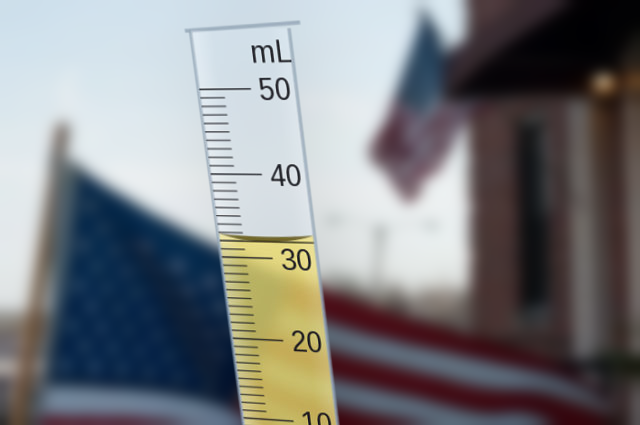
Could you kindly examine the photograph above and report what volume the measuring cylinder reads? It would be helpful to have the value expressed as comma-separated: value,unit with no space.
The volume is 32,mL
